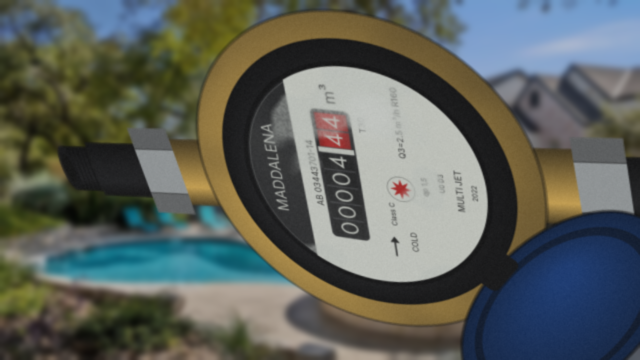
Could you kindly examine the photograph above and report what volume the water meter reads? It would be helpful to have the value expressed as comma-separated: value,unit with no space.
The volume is 4.44,m³
